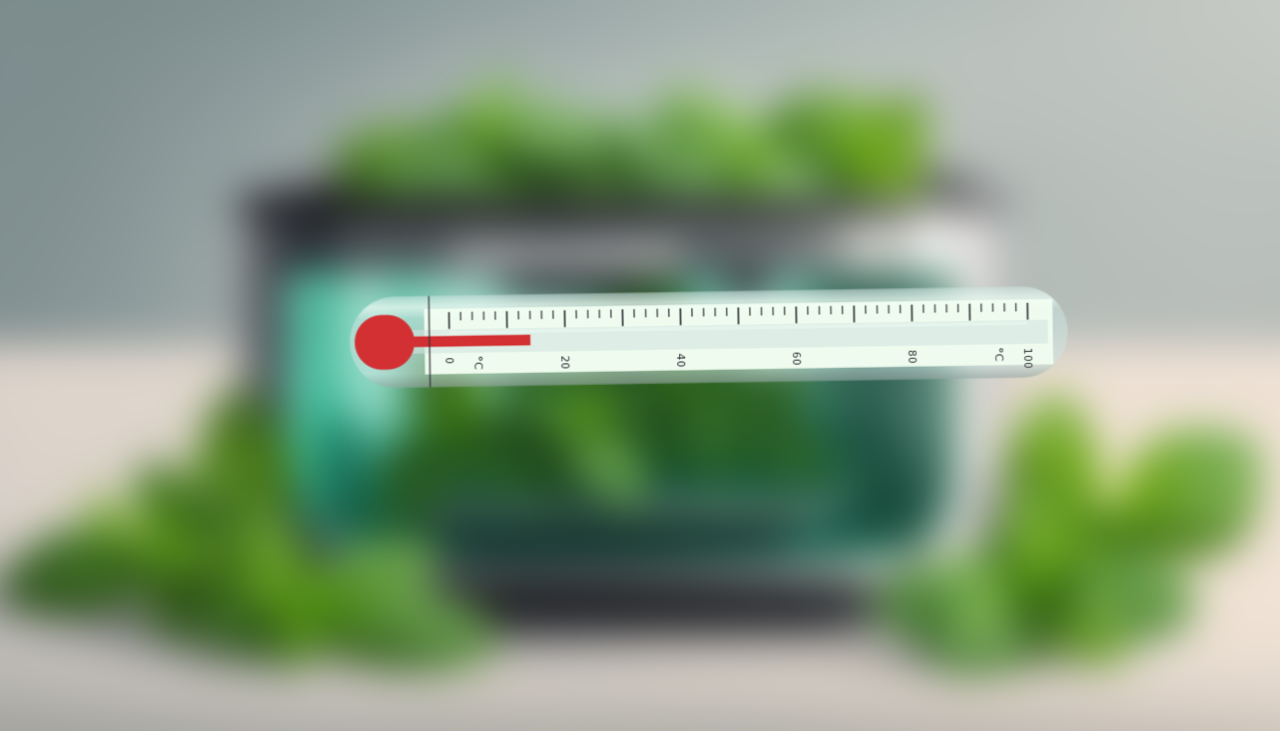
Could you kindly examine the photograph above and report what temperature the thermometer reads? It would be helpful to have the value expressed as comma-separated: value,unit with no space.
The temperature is 14,°C
